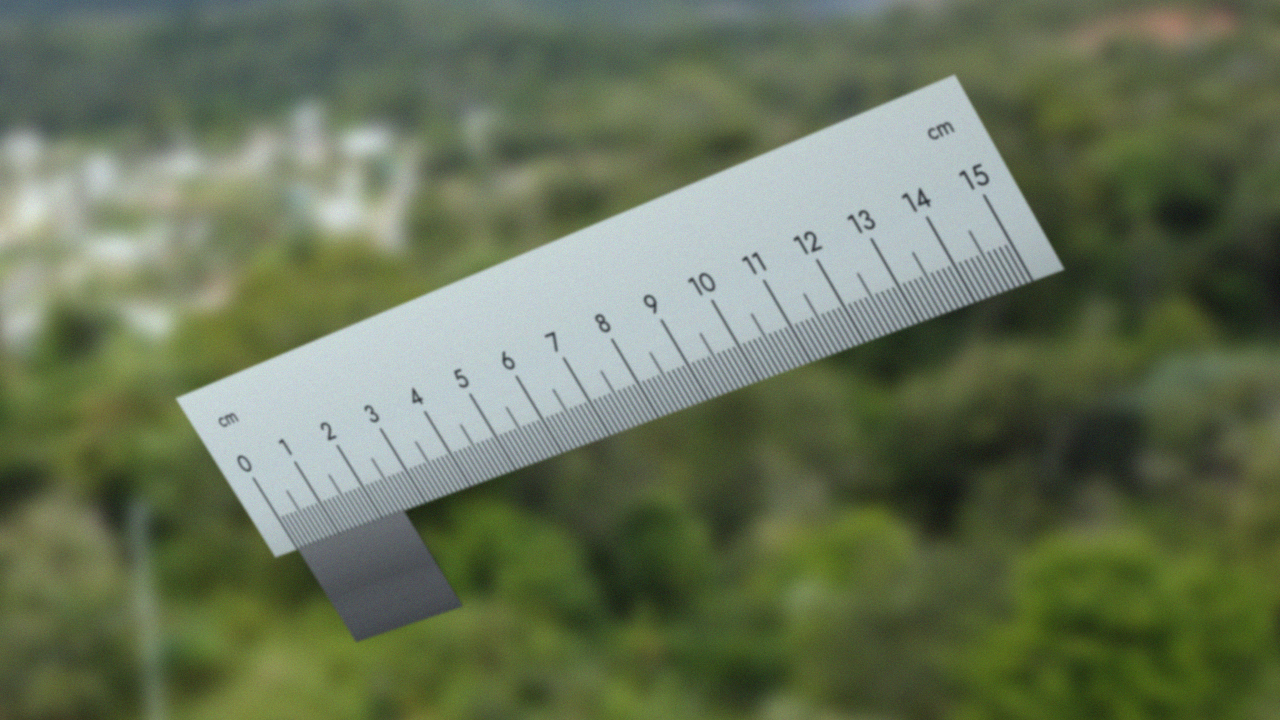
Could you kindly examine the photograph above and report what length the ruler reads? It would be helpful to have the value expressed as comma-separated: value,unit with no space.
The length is 2.5,cm
